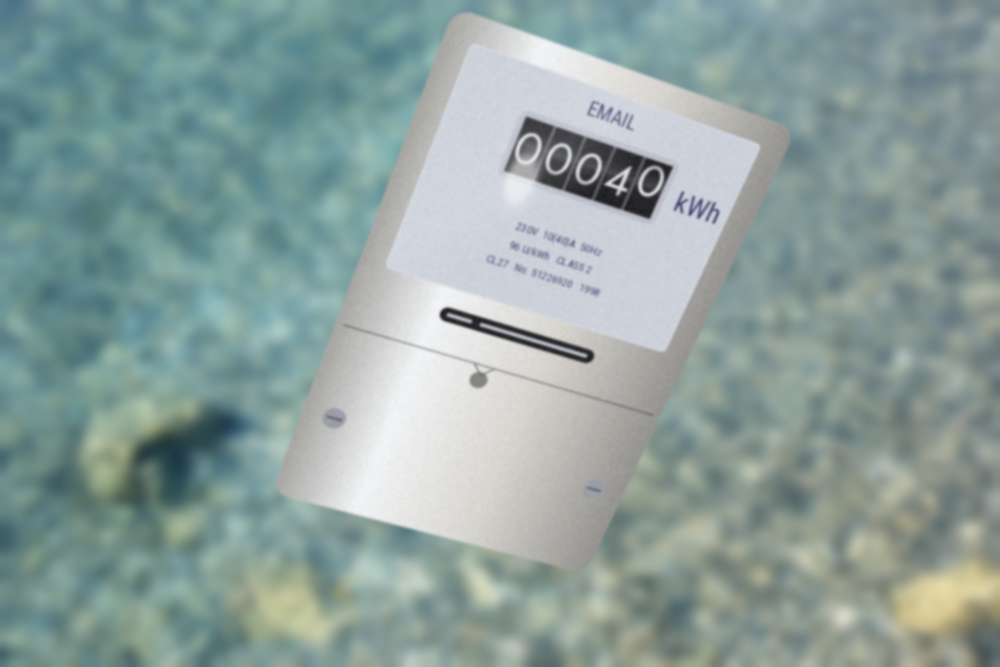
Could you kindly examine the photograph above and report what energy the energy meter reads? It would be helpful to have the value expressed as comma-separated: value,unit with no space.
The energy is 40,kWh
